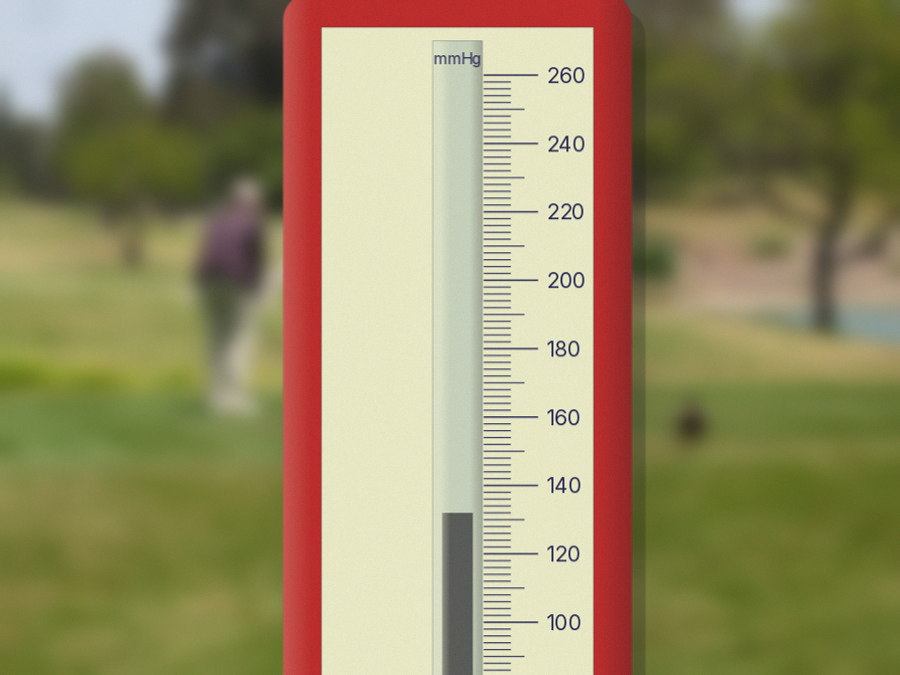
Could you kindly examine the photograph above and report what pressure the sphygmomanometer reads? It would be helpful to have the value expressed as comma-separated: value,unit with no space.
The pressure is 132,mmHg
